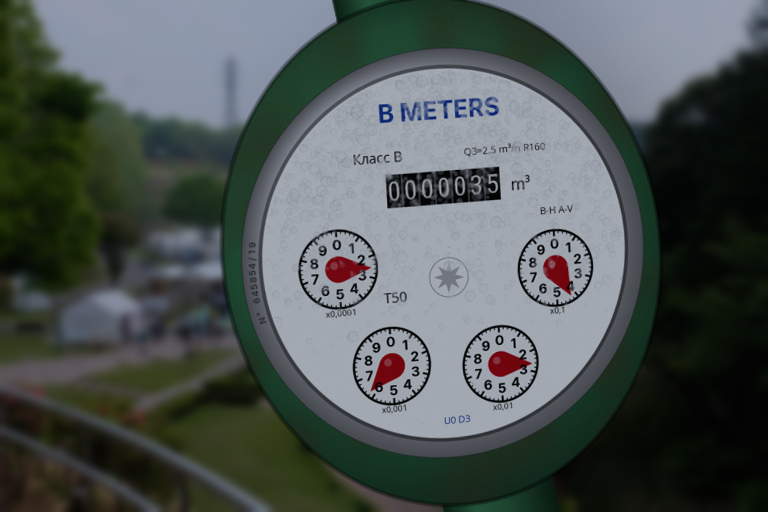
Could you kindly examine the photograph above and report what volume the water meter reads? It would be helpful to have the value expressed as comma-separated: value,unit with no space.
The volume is 35.4262,m³
